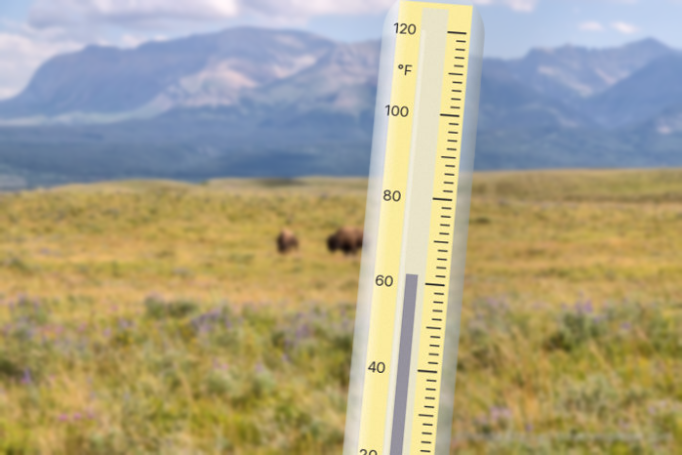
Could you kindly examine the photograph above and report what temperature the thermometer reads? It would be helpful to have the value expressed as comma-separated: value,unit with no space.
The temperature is 62,°F
